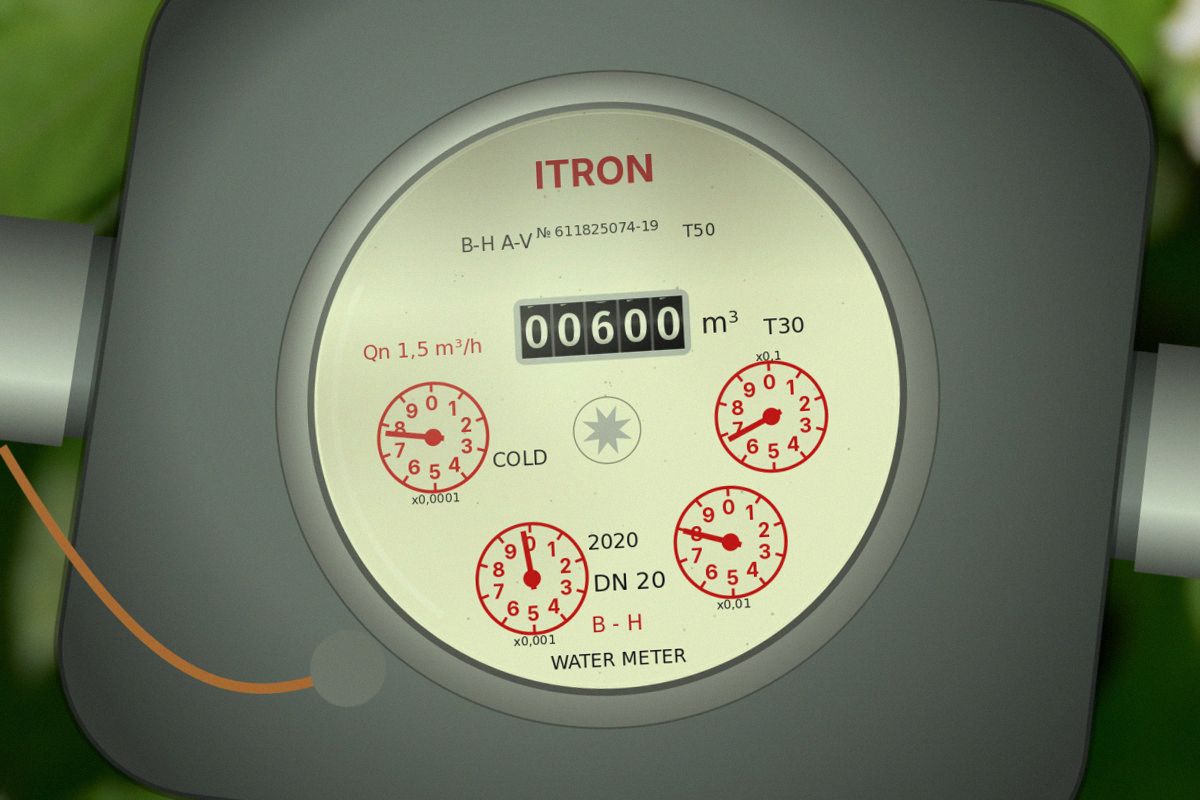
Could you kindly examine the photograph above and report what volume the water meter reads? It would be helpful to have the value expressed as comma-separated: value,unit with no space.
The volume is 600.6797,m³
